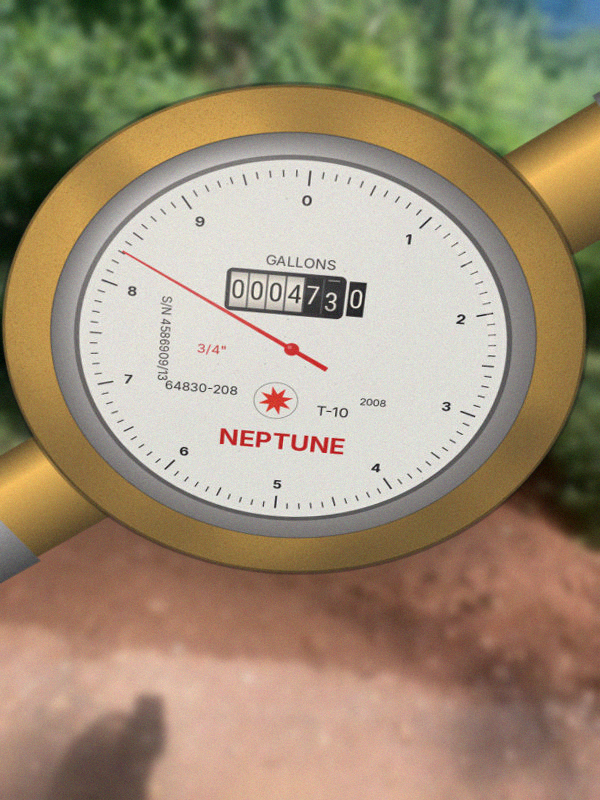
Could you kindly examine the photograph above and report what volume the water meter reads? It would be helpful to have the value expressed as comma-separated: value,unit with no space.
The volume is 4728.3,gal
